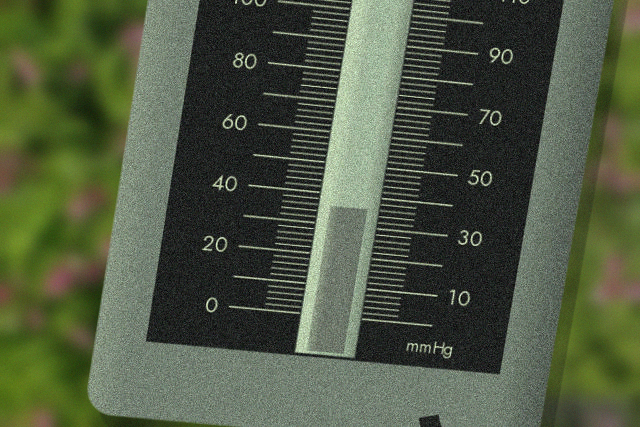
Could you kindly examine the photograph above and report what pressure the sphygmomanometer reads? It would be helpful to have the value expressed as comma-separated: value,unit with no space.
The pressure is 36,mmHg
